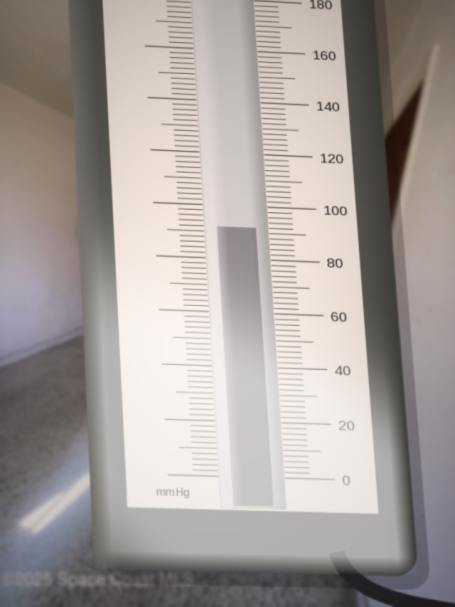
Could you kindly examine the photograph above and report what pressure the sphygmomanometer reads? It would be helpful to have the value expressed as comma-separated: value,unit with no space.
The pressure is 92,mmHg
